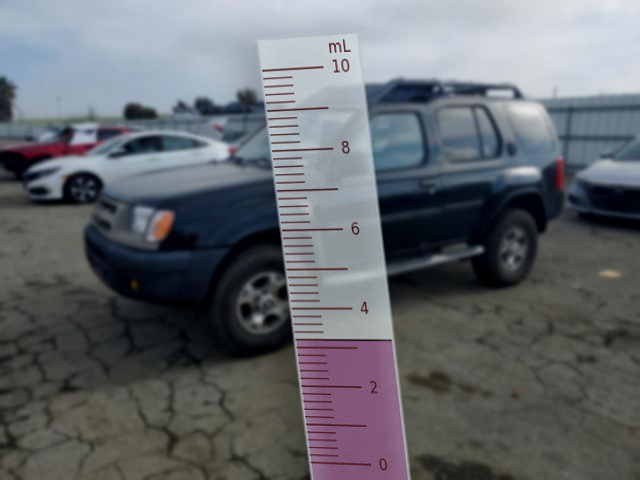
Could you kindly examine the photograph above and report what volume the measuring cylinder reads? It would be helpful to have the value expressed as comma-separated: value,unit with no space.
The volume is 3.2,mL
